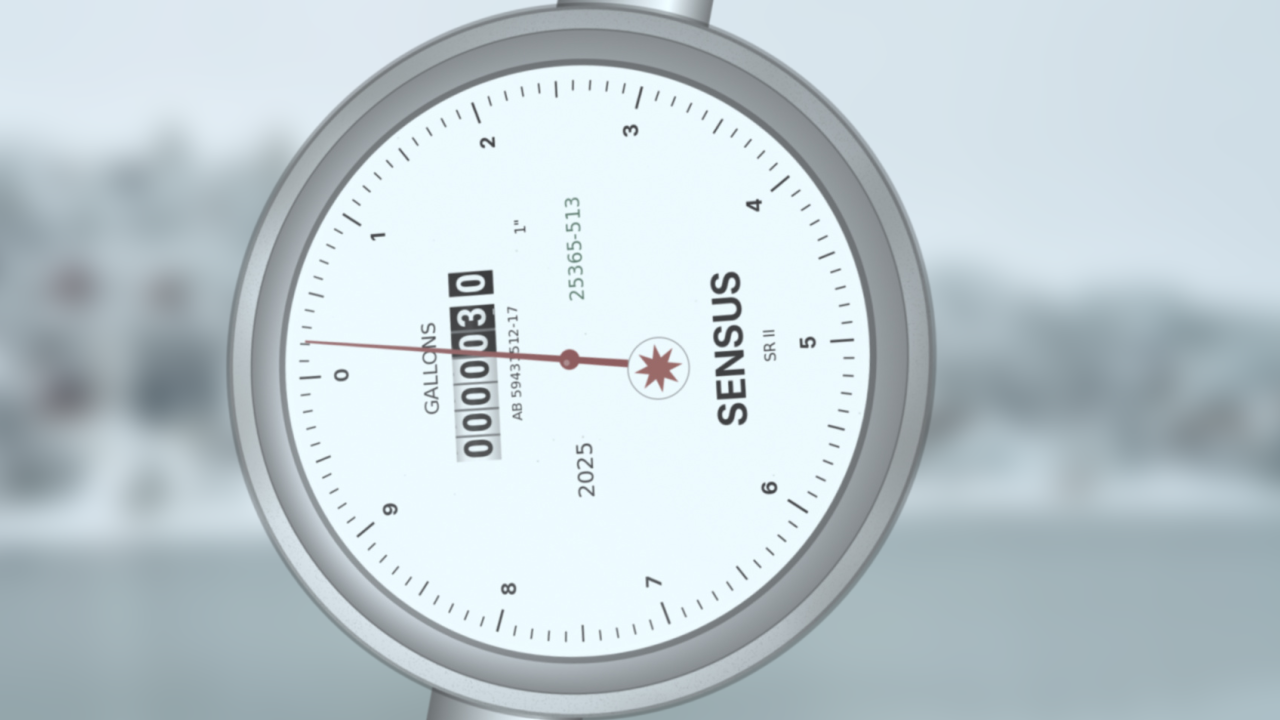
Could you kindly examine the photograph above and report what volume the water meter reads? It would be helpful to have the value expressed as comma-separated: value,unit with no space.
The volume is 30.2,gal
